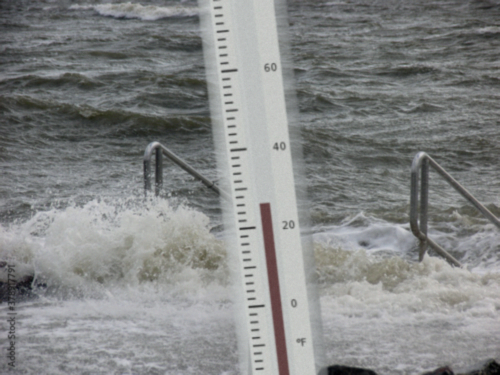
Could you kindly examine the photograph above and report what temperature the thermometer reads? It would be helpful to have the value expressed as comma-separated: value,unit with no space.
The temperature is 26,°F
